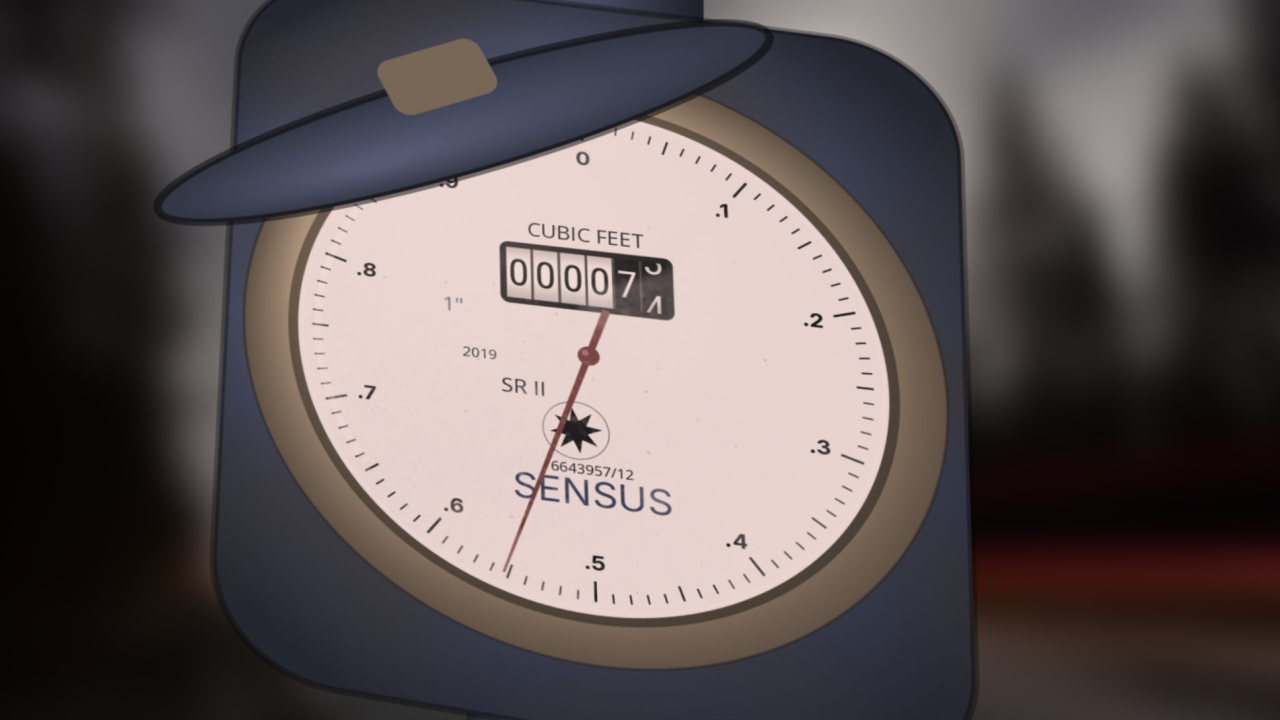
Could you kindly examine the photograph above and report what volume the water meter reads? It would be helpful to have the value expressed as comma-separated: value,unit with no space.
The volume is 73.55,ft³
